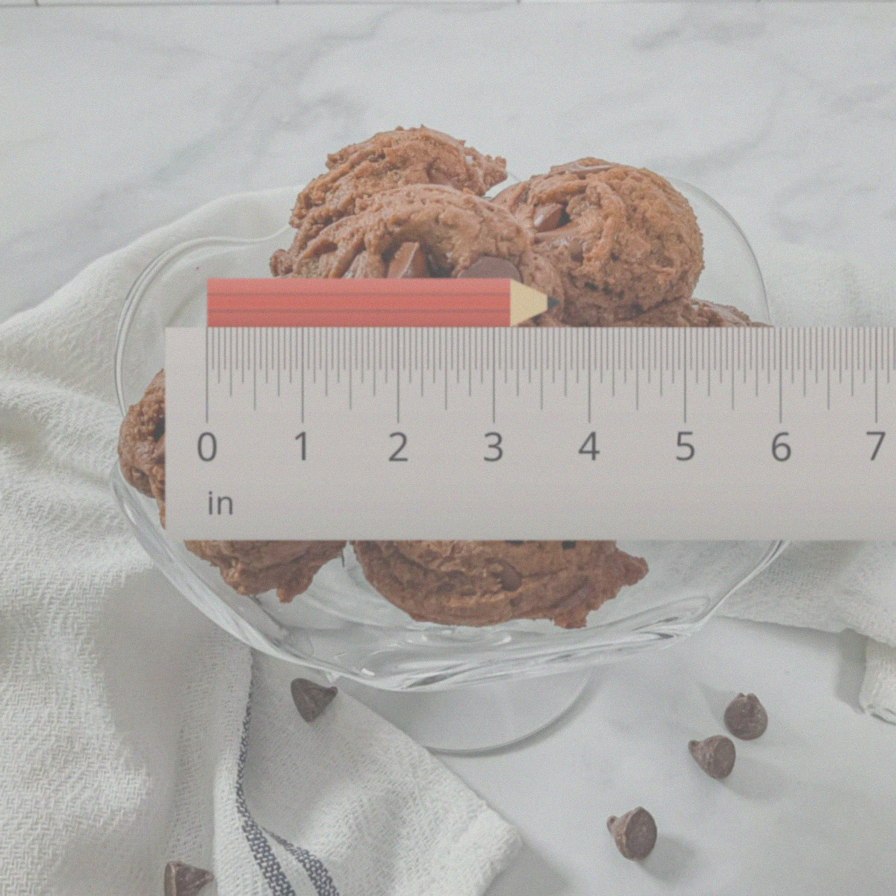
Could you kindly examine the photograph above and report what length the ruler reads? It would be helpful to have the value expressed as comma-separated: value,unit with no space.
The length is 3.6875,in
